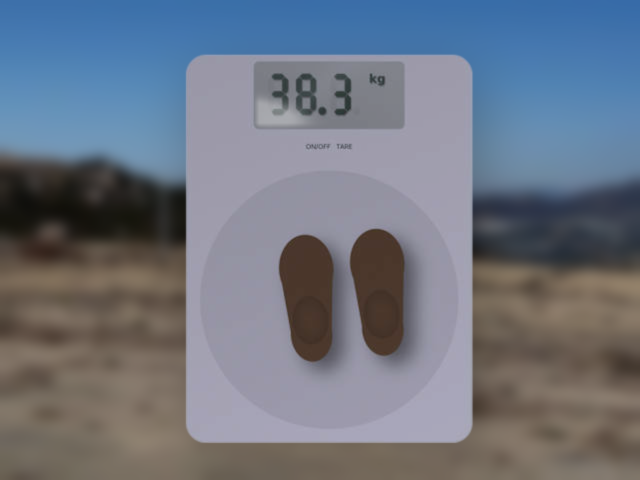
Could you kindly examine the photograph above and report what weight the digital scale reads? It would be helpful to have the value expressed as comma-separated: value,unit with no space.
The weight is 38.3,kg
